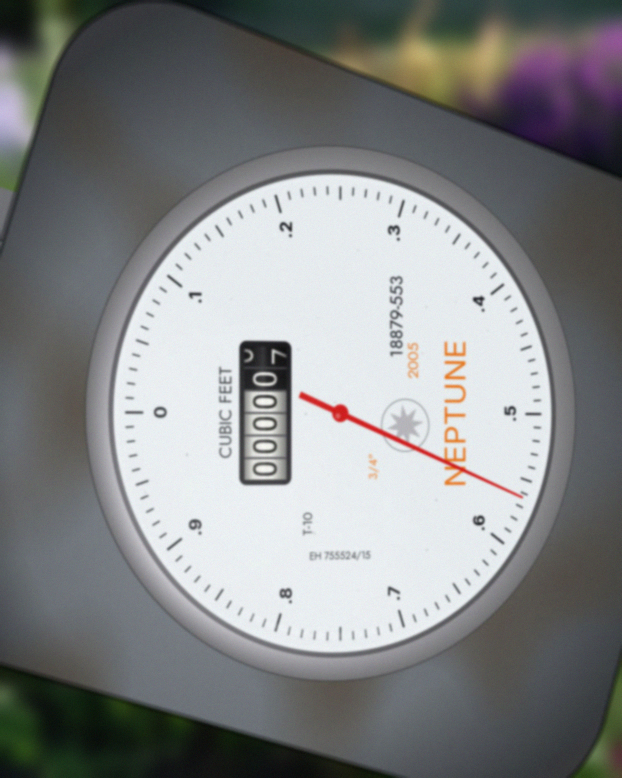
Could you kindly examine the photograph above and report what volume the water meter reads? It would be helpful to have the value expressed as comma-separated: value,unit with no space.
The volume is 6.56,ft³
